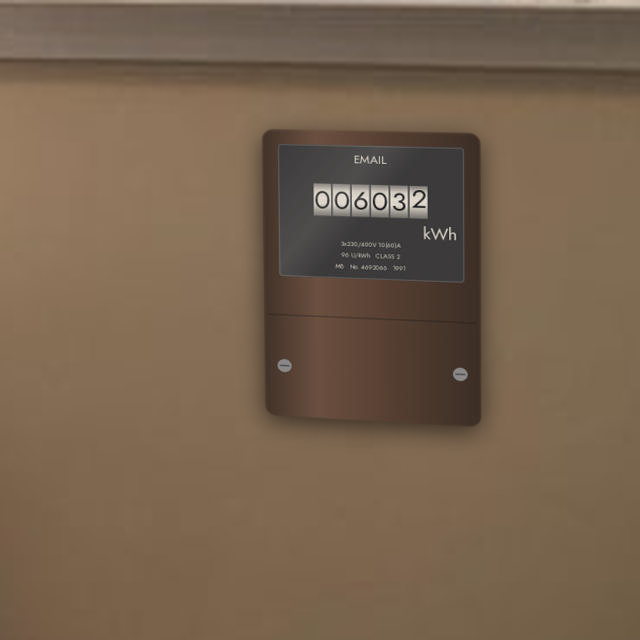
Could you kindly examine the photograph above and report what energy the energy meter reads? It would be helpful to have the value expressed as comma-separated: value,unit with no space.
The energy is 6032,kWh
